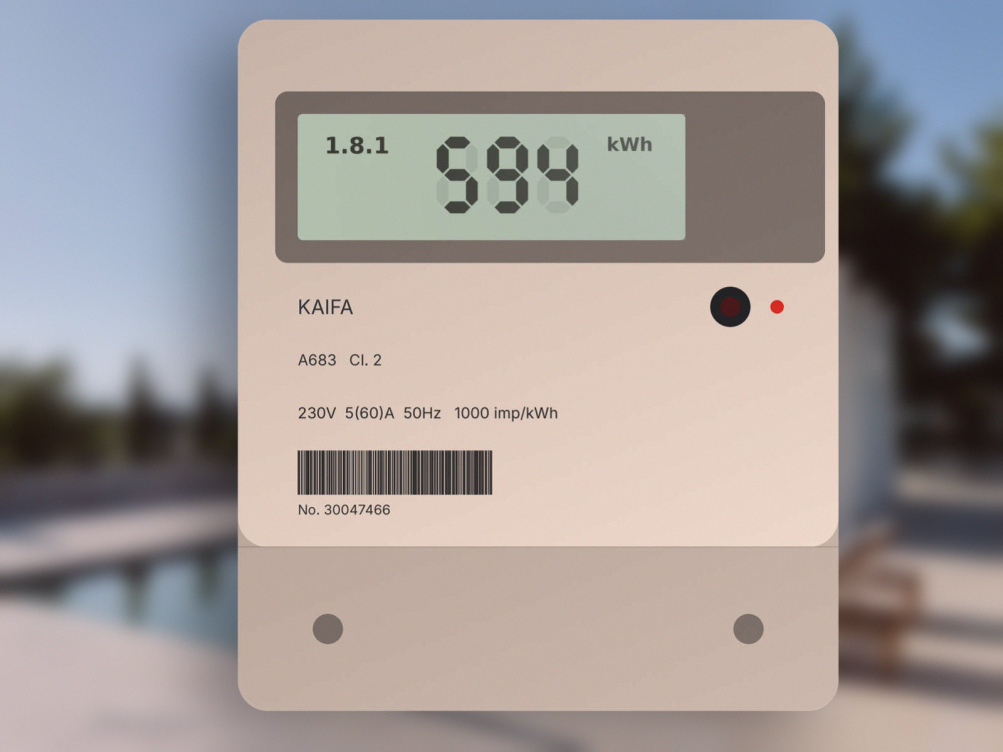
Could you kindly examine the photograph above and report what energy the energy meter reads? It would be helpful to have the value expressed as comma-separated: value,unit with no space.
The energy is 594,kWh
